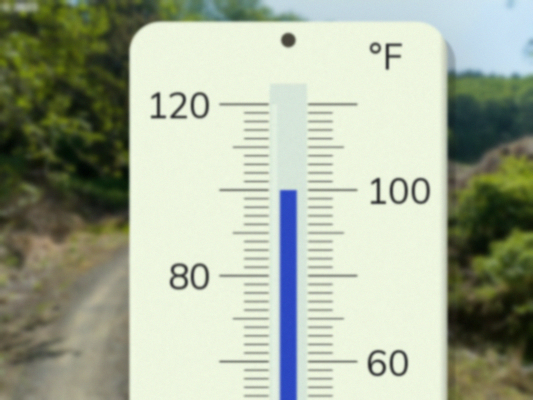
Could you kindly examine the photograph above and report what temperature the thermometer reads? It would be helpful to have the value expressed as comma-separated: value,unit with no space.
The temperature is 100,°F
